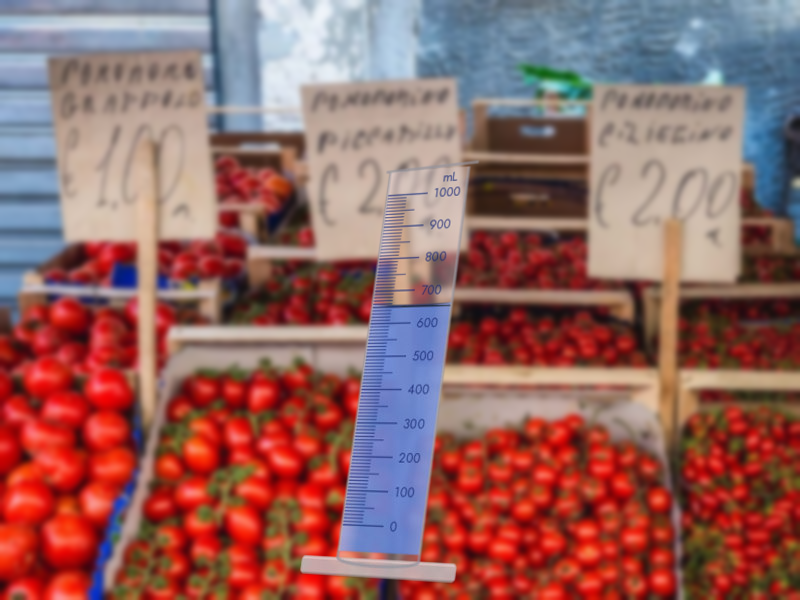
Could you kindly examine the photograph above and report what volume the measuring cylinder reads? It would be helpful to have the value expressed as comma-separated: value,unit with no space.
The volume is 650,mL
